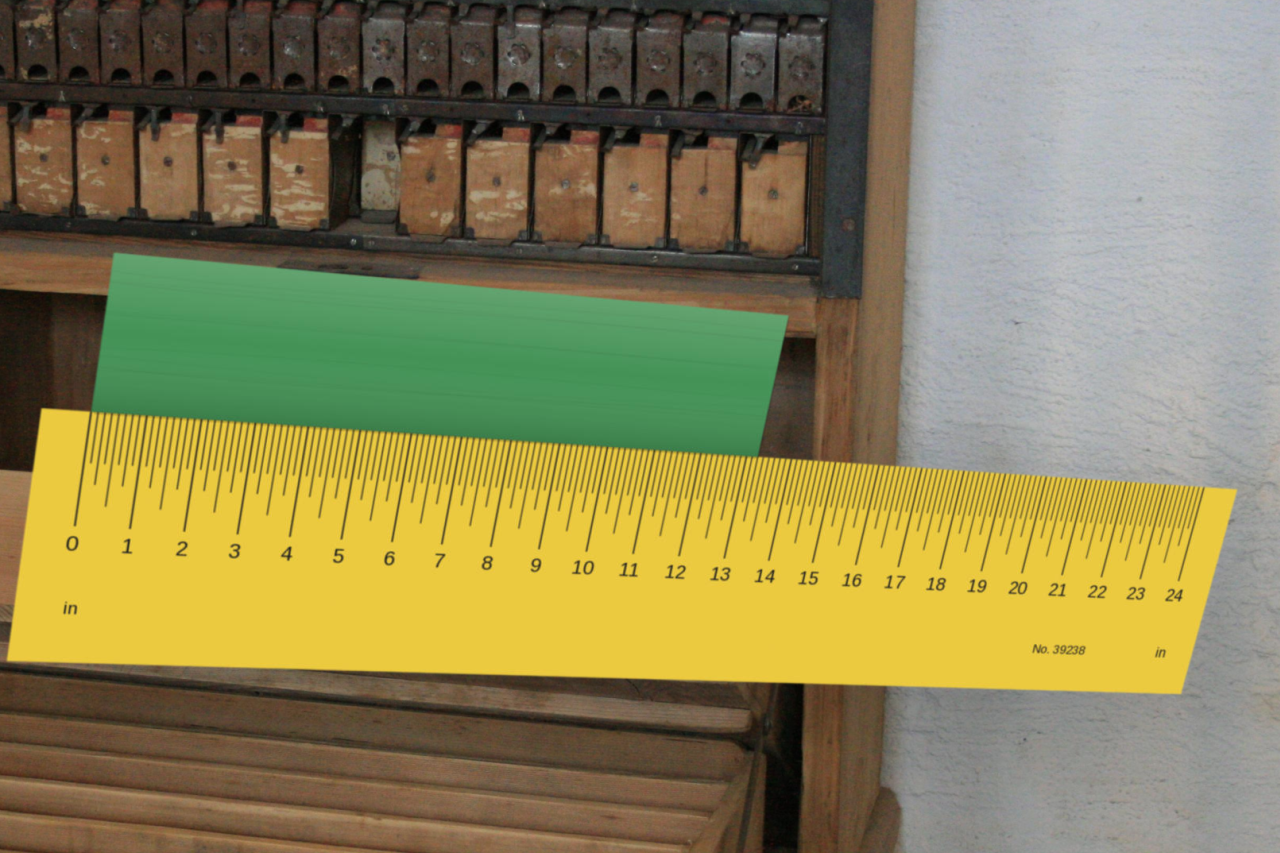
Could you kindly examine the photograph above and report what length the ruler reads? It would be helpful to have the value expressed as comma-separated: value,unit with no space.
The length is 13.25,in
